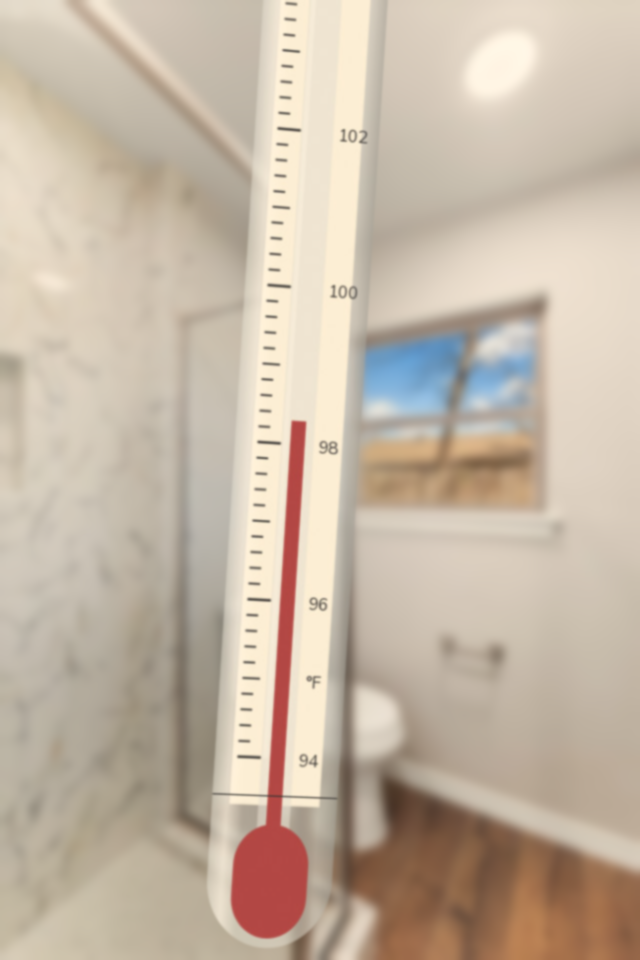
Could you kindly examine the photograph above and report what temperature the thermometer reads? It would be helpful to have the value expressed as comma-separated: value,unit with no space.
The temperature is 98.3,°F
